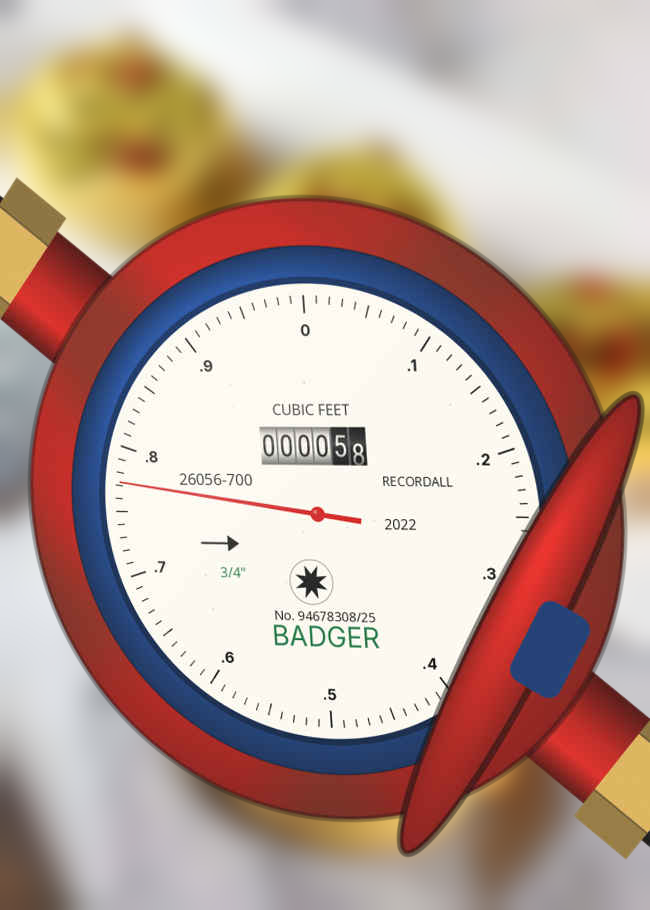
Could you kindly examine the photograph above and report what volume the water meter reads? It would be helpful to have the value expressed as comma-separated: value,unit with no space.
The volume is 57.77,ft³
